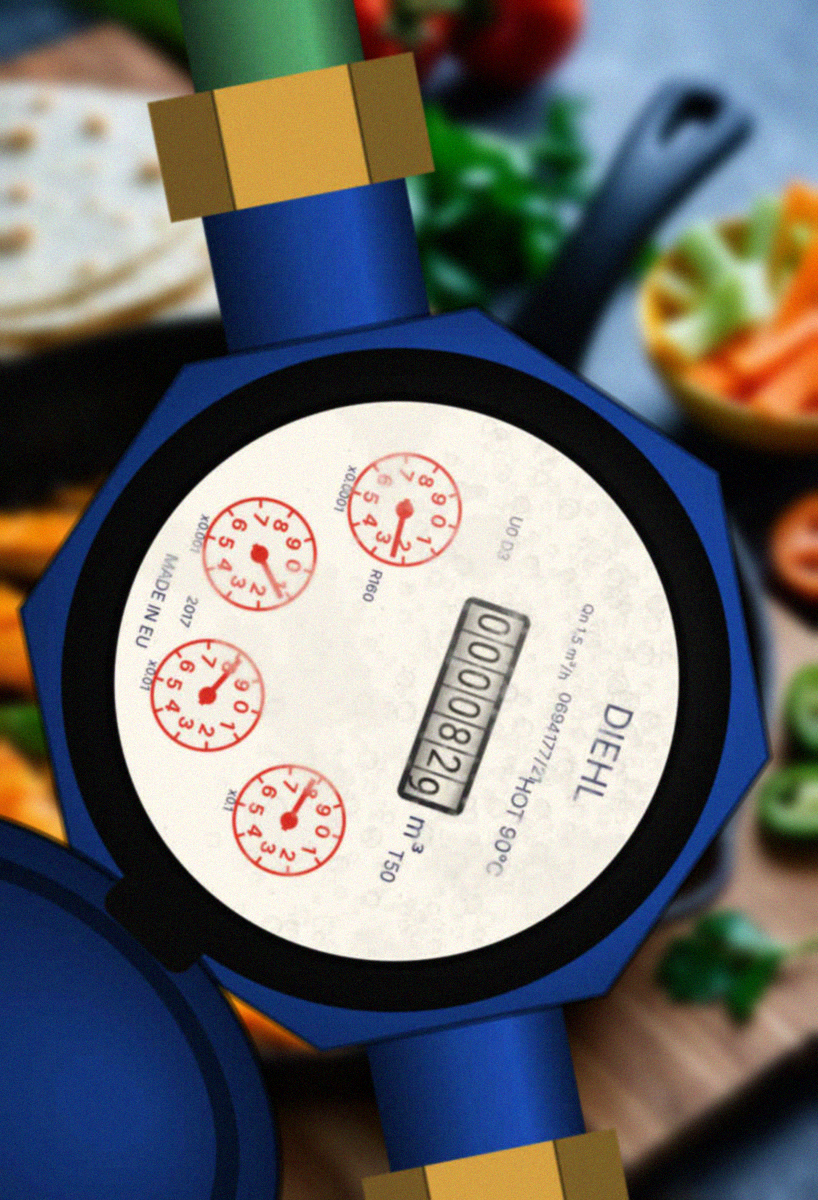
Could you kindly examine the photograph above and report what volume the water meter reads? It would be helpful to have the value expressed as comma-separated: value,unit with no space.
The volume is 828.7812,m³
